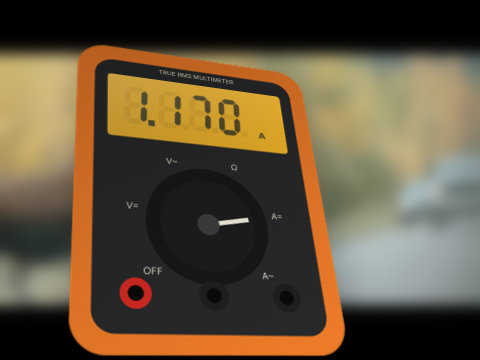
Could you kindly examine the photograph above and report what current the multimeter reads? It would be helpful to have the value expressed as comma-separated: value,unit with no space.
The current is 1.170,A
